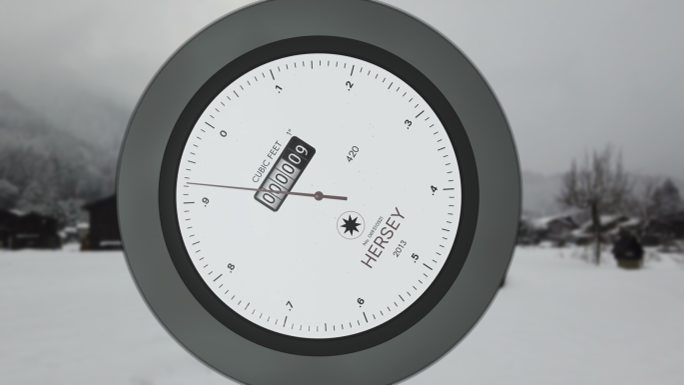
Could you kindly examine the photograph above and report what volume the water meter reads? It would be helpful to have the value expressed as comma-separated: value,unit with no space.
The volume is 8.92,ft³
